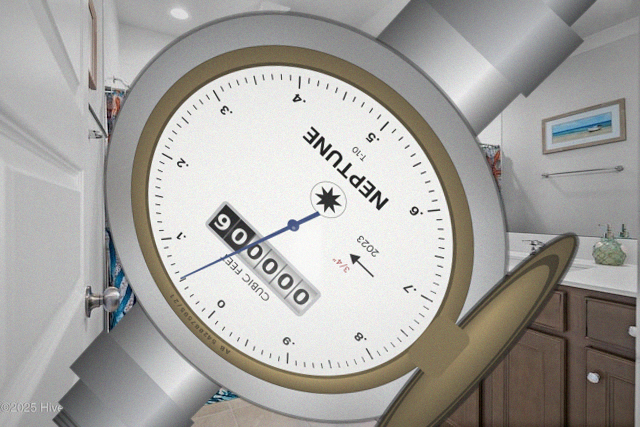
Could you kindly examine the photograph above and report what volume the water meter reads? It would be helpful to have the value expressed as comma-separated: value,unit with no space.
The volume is 6.05,ft³
